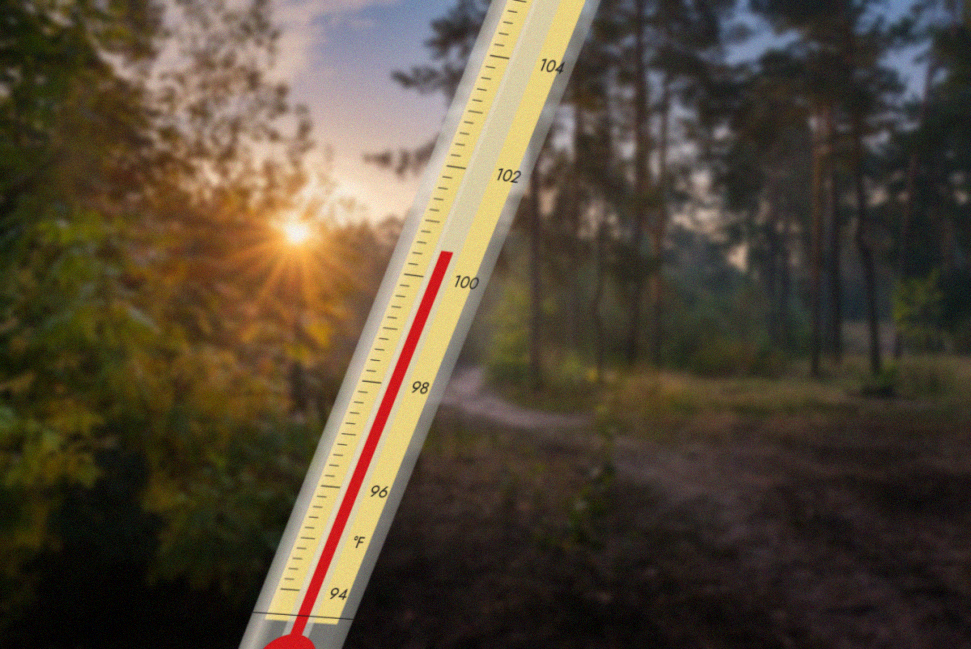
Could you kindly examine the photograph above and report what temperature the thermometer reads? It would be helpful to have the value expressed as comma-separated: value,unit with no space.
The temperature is 100.5,°F
